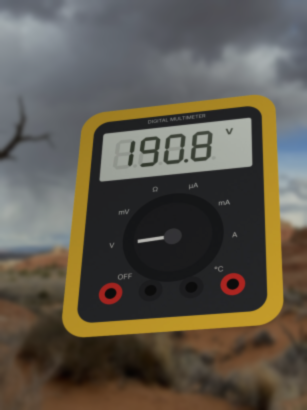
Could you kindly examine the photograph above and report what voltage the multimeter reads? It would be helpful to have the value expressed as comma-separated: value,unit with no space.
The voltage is 190.8,V
